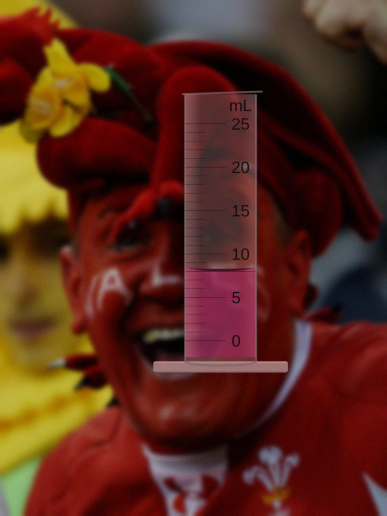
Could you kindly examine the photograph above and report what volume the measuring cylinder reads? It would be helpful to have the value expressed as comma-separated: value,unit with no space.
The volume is 8,mL
